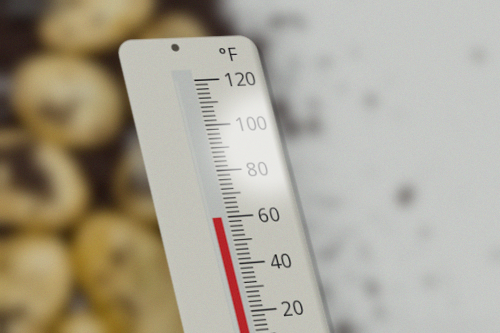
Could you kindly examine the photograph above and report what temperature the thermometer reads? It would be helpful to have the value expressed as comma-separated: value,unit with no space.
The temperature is 60,°F
